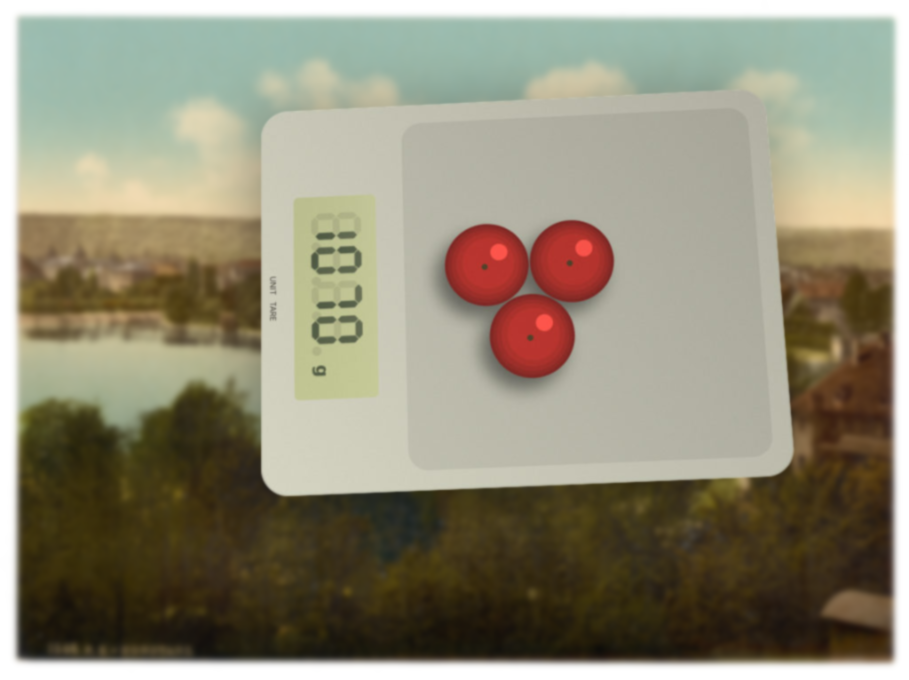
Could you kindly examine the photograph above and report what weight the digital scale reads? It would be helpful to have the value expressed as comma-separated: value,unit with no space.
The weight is 1070,g
